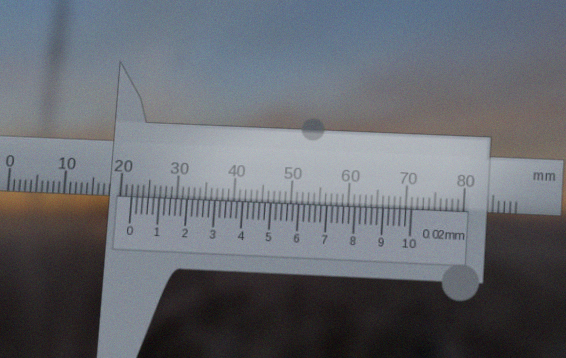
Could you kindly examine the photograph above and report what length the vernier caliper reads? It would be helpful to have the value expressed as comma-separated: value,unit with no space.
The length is 22.0,mm
